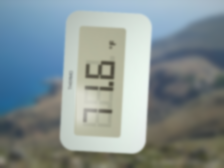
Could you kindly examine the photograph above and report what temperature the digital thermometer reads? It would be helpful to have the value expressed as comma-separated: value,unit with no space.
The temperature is 71.6,°F
